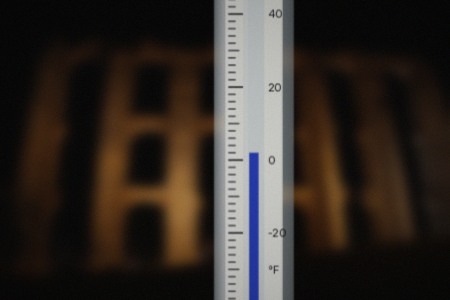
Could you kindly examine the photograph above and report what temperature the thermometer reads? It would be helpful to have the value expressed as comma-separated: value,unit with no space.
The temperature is 2,°F
